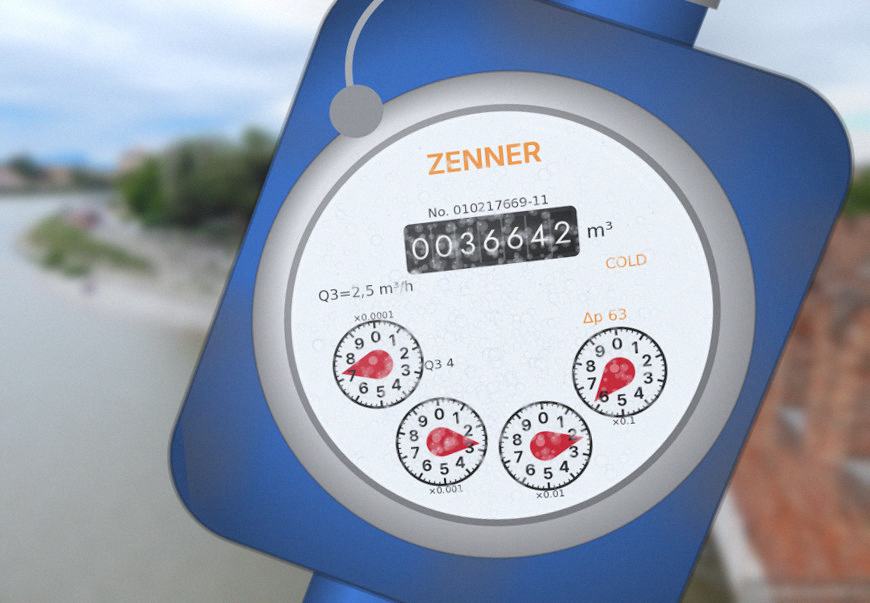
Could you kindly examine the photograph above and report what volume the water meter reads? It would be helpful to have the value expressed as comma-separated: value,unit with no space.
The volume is 36642.6227,m³
